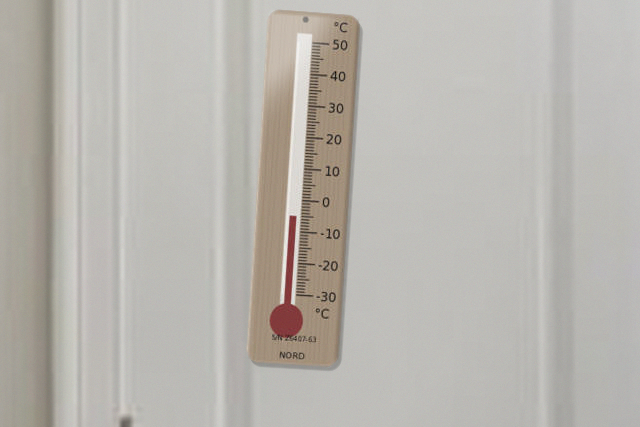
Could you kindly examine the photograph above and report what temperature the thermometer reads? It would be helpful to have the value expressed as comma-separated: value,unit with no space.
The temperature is -5,°C
